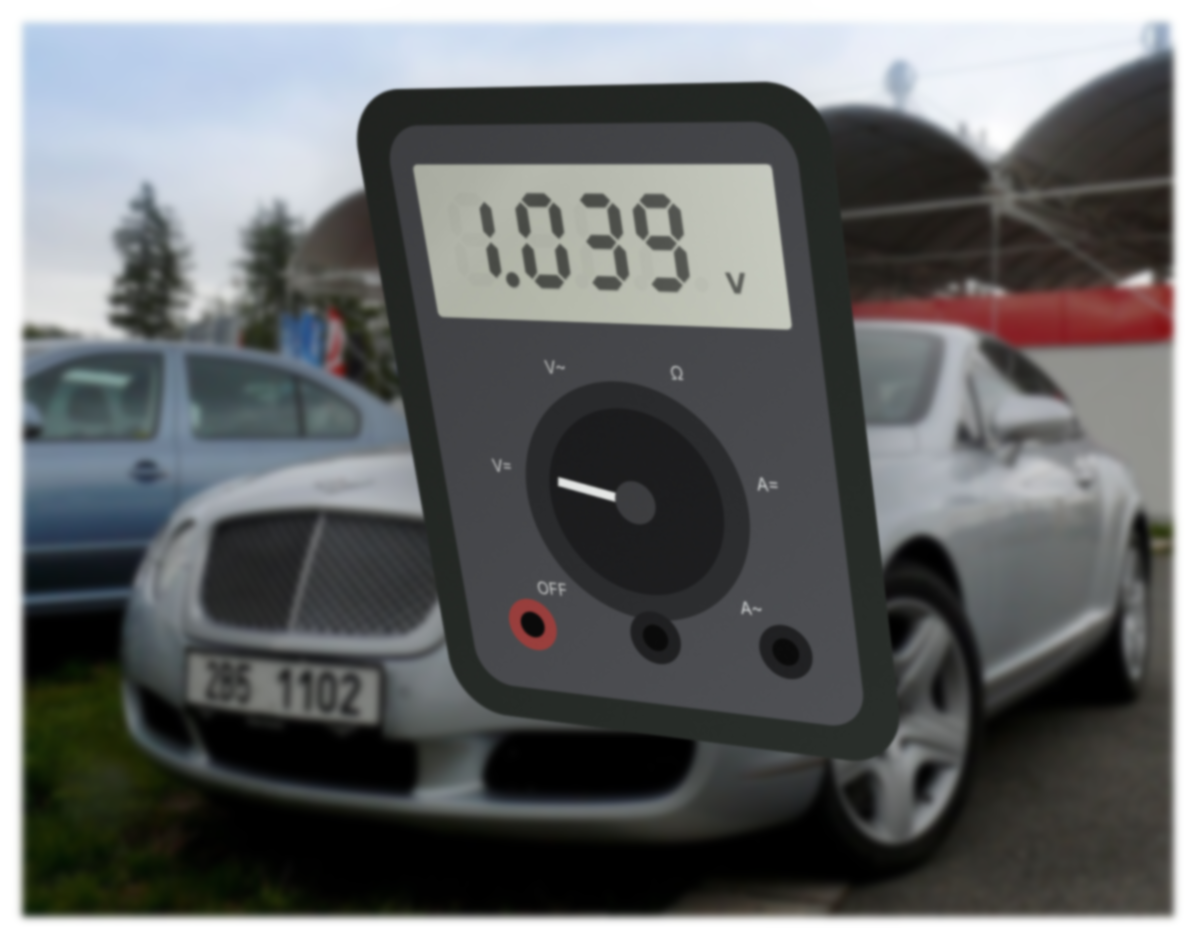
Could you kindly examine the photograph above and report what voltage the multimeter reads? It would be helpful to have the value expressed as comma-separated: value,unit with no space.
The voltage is 1.039,V
